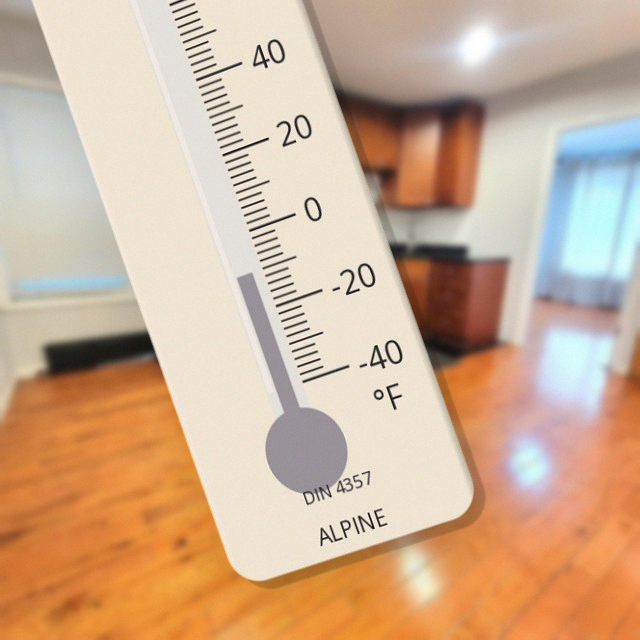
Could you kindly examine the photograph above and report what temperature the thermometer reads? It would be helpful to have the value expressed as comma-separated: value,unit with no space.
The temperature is -10,°F
